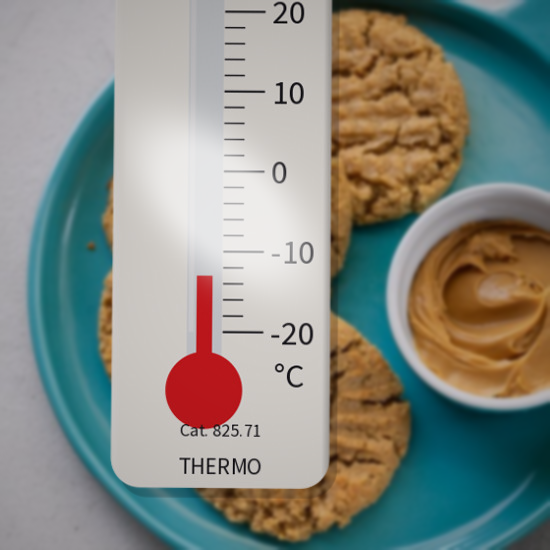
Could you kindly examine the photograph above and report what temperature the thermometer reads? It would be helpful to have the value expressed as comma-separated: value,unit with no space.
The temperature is -13,°C
